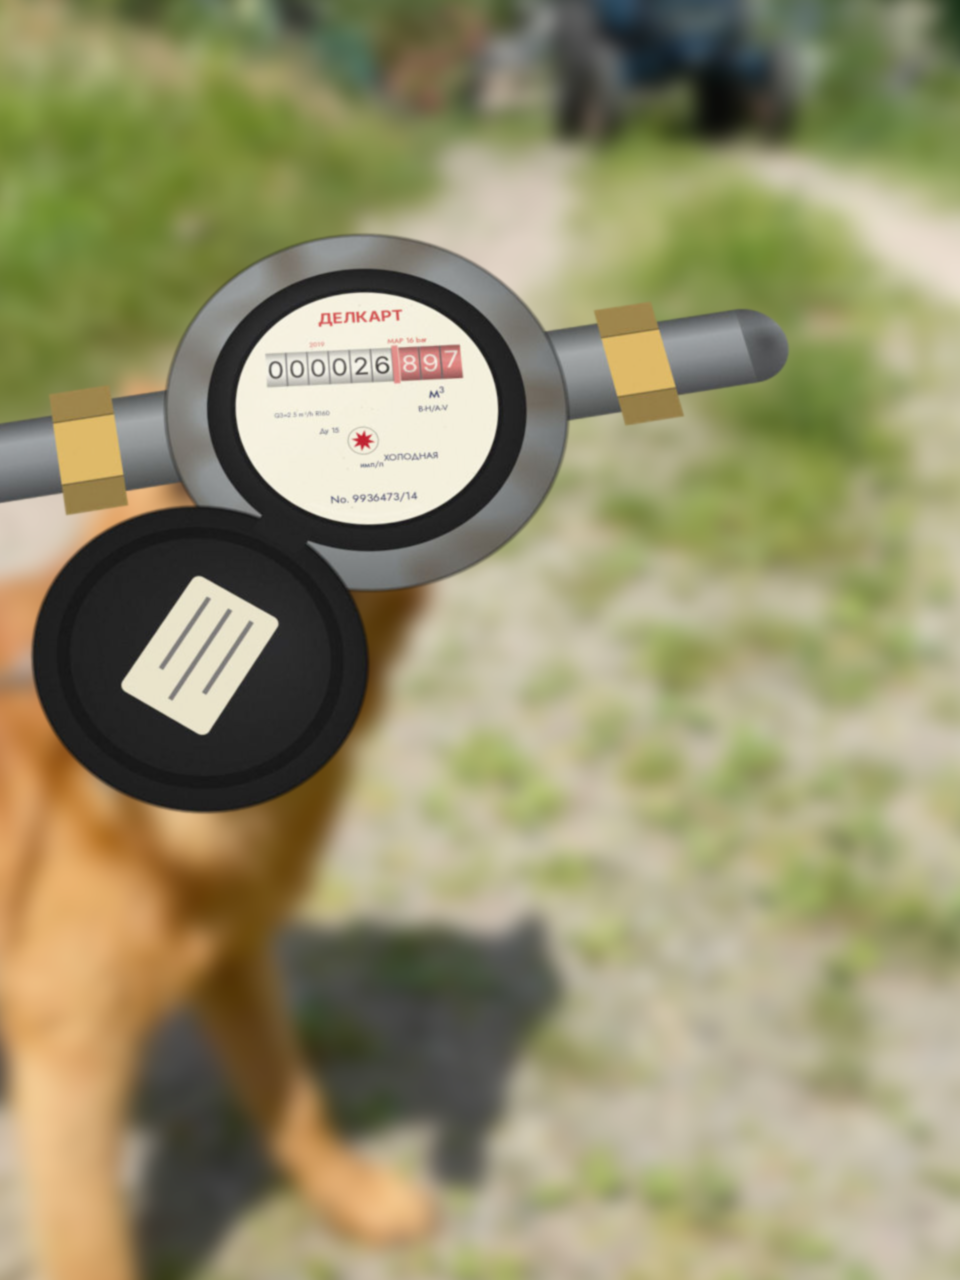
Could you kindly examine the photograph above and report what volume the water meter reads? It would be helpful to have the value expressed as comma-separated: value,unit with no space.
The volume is 26.897,m³
